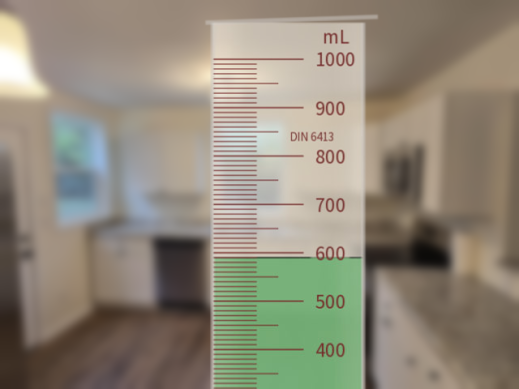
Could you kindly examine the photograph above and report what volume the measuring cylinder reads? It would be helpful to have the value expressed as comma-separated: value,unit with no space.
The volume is 590,mL
